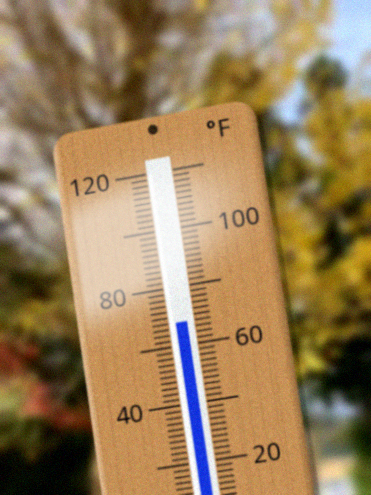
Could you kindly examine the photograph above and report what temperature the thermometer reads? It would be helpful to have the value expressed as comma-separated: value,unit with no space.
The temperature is 68,°F
